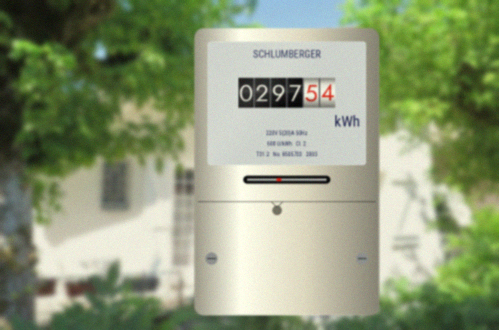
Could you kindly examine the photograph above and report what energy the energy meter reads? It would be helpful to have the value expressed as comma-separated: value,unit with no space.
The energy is 297.54,kWh
